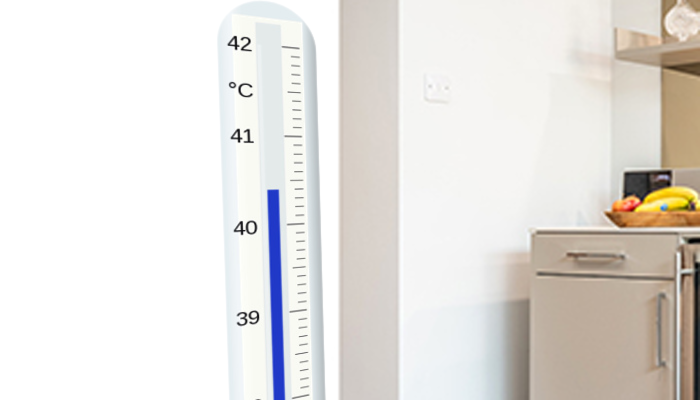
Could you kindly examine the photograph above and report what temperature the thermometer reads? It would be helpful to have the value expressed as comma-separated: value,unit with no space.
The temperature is 40.4,°C
